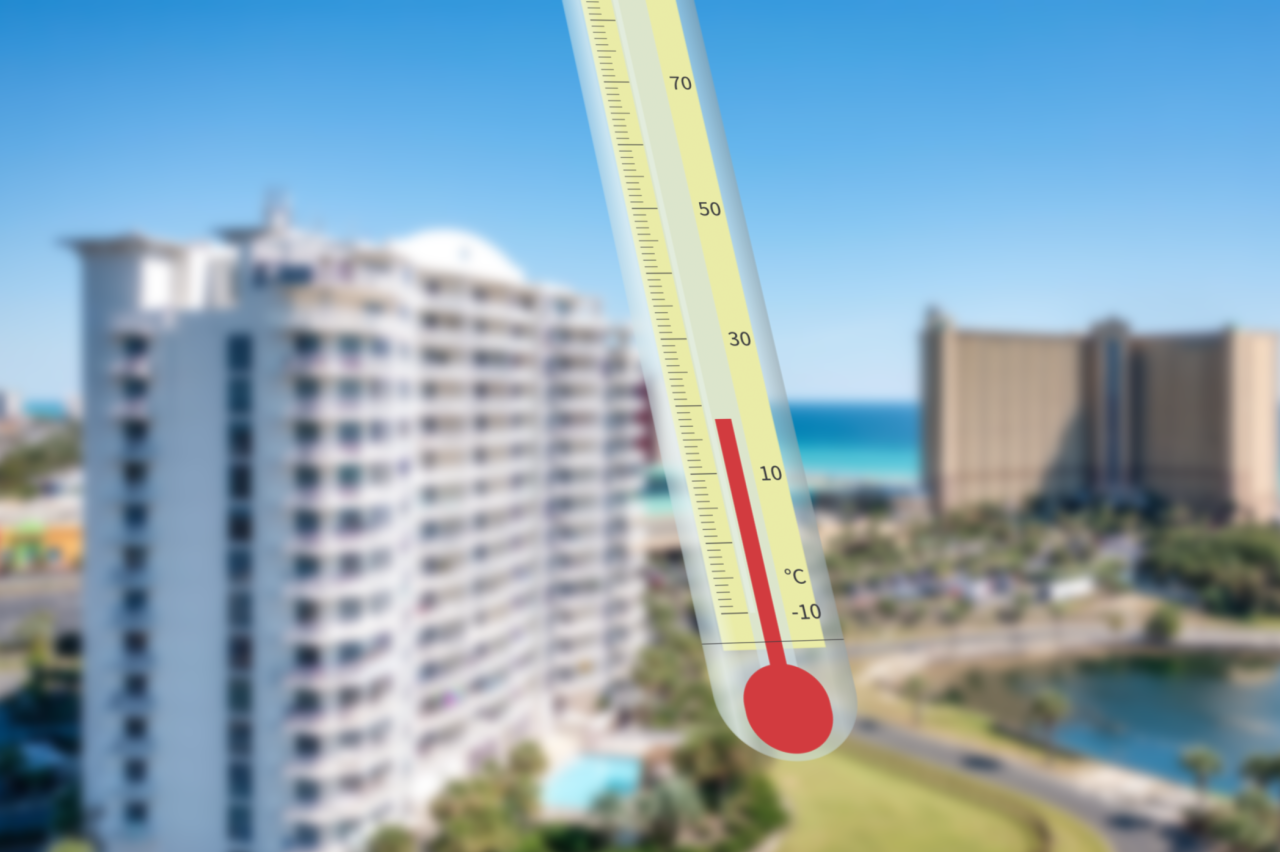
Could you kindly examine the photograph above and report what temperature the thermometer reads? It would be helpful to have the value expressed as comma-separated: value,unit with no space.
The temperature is 18,°C
